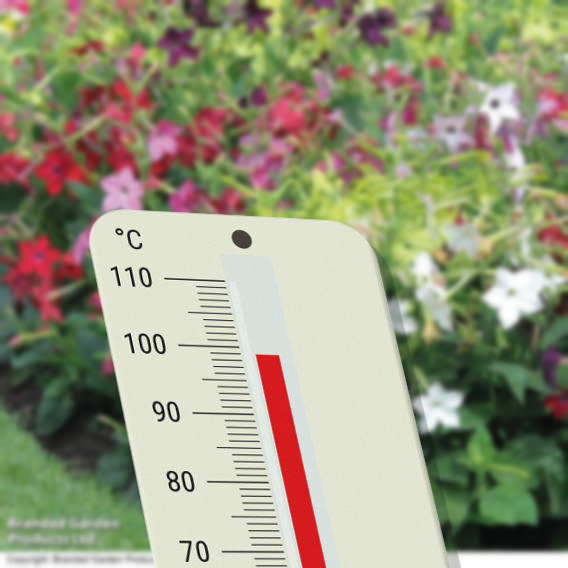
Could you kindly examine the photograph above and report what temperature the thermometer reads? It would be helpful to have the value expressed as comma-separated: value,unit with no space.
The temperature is 99,°C
